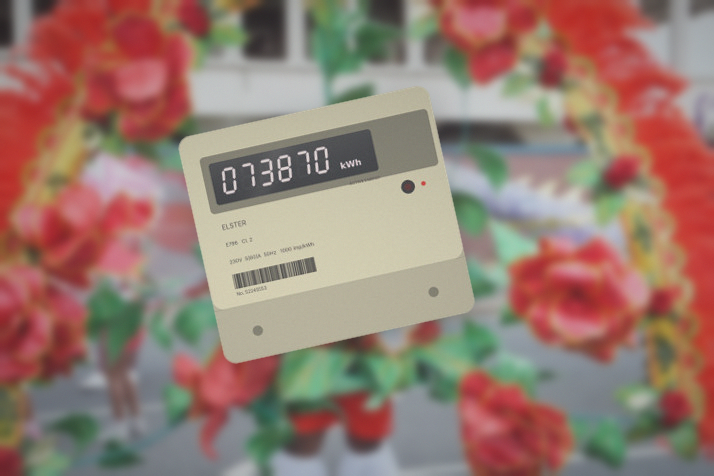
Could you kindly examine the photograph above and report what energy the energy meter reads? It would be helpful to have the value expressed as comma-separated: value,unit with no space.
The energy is 73870,kWh
